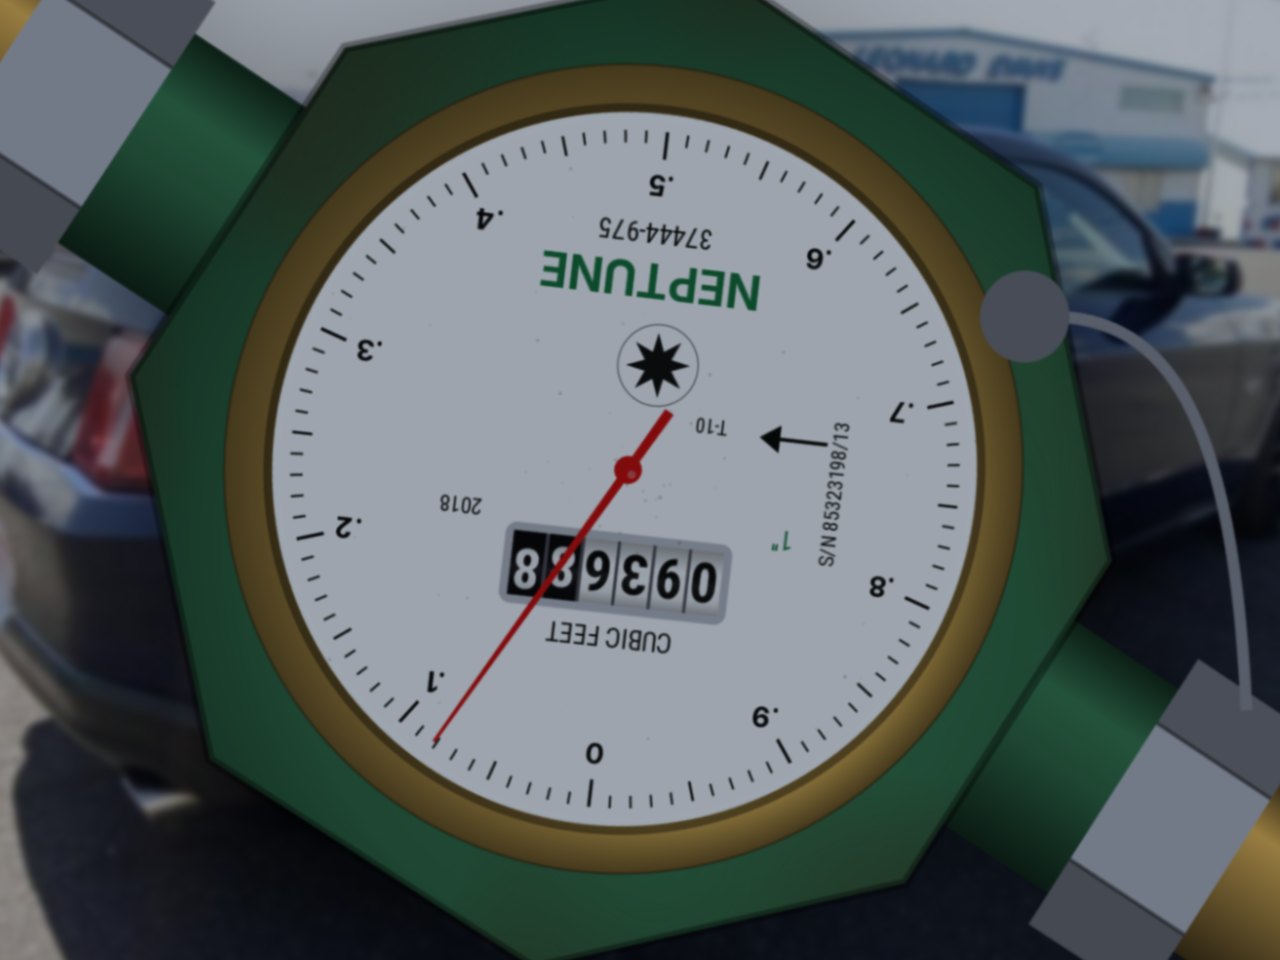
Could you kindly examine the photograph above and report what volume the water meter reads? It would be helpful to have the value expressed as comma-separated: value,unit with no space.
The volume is 93688.08,ft³
